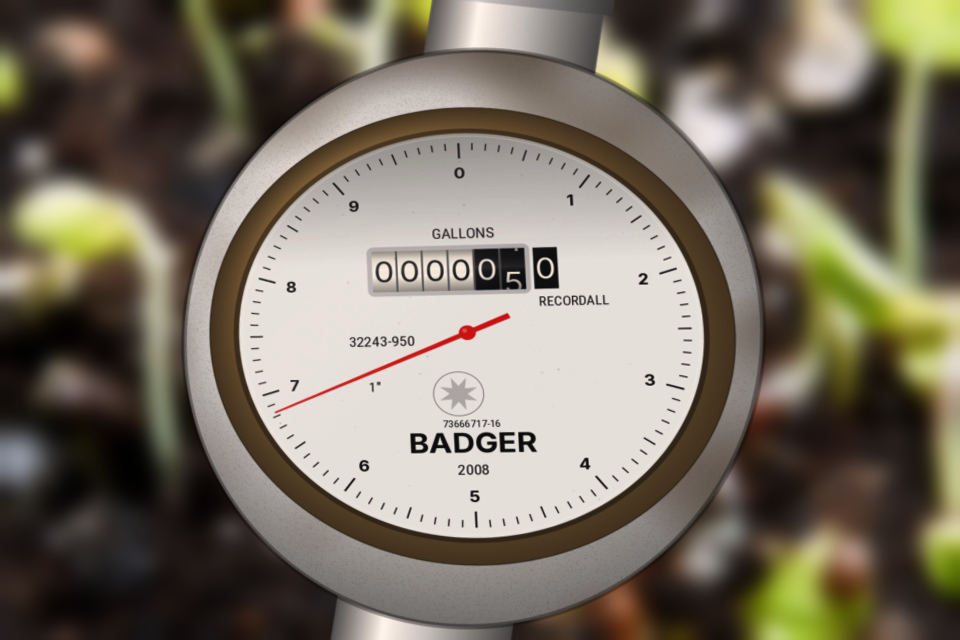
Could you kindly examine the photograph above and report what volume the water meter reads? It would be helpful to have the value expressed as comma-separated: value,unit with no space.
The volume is 46.8,gal
